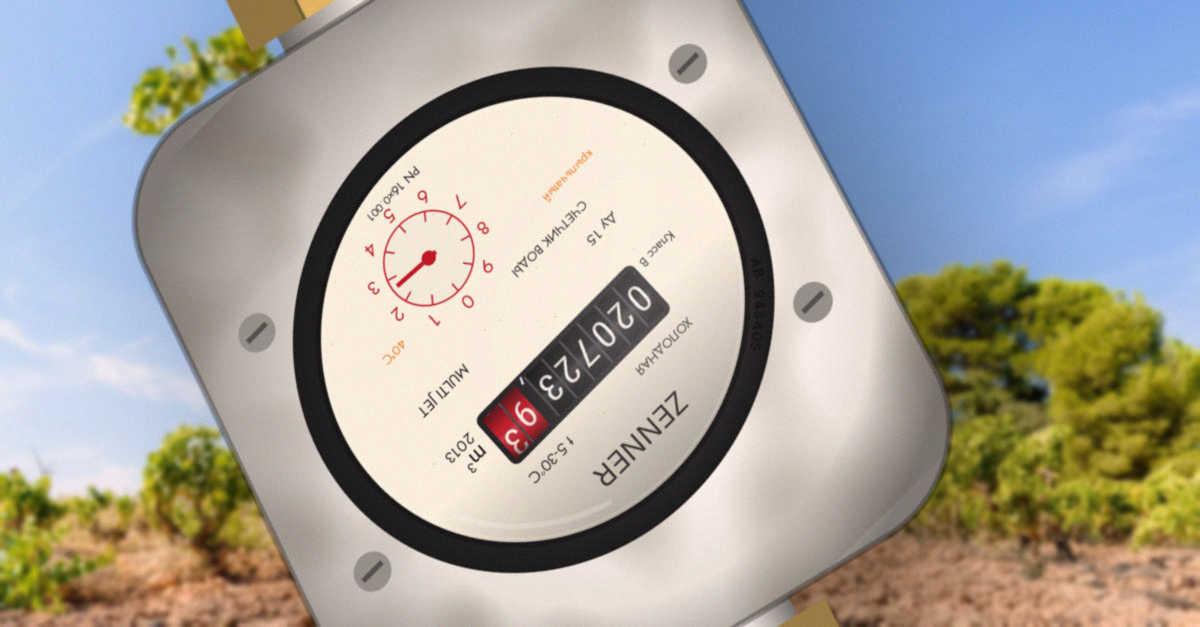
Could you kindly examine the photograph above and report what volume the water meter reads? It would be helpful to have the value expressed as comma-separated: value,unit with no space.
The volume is 20723.932,m³
